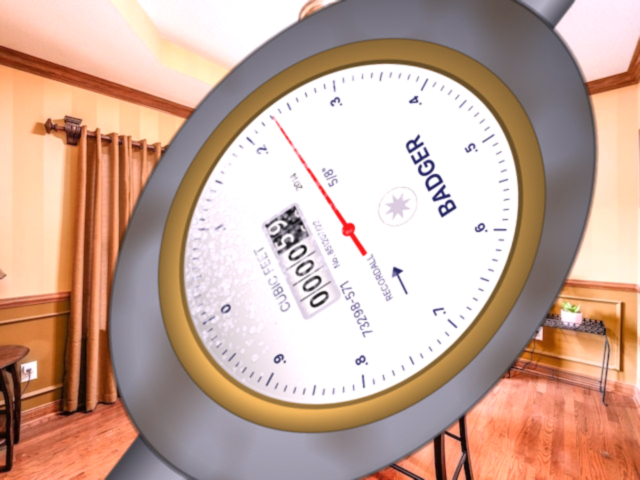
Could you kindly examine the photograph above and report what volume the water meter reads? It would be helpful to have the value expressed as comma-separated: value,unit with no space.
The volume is 59.23,ft³
